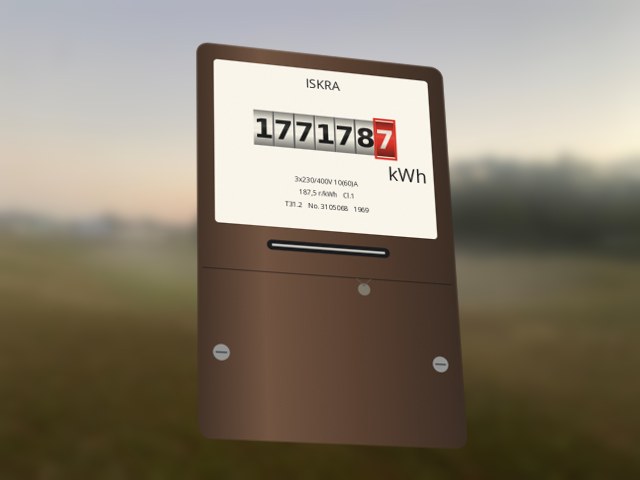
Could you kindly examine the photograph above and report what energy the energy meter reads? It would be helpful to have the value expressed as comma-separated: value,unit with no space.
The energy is 177178.7,kWh
